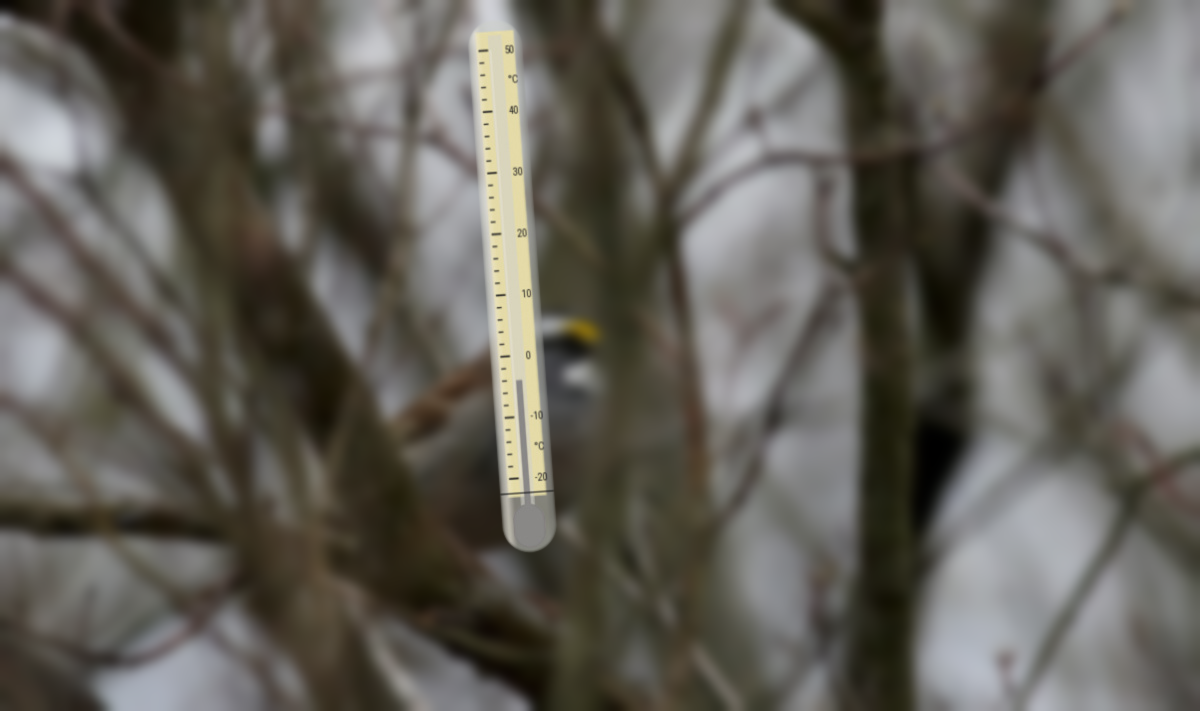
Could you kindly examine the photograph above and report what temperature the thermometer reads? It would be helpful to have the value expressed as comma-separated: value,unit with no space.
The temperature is -4,°C
